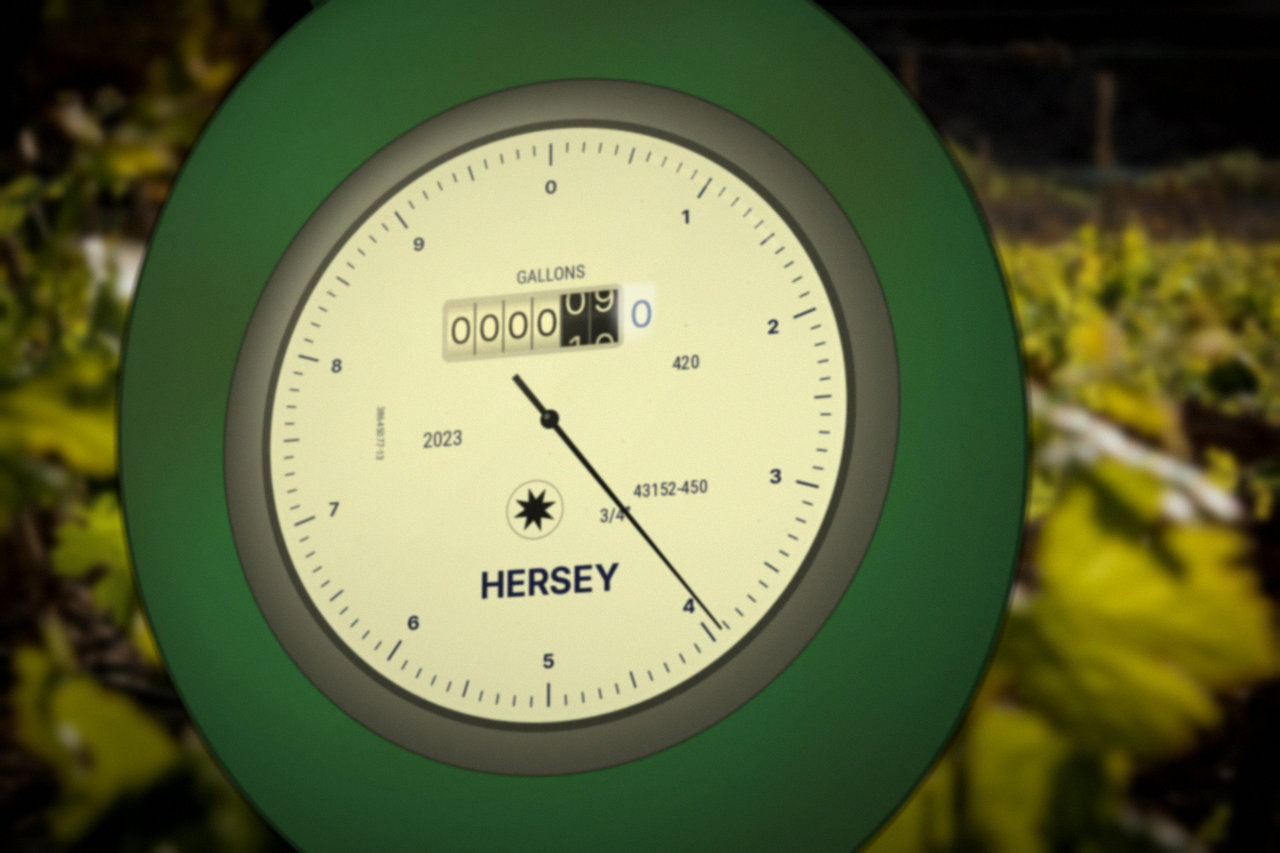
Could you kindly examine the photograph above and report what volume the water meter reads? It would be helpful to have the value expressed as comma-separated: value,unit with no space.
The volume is 93.9,gal
